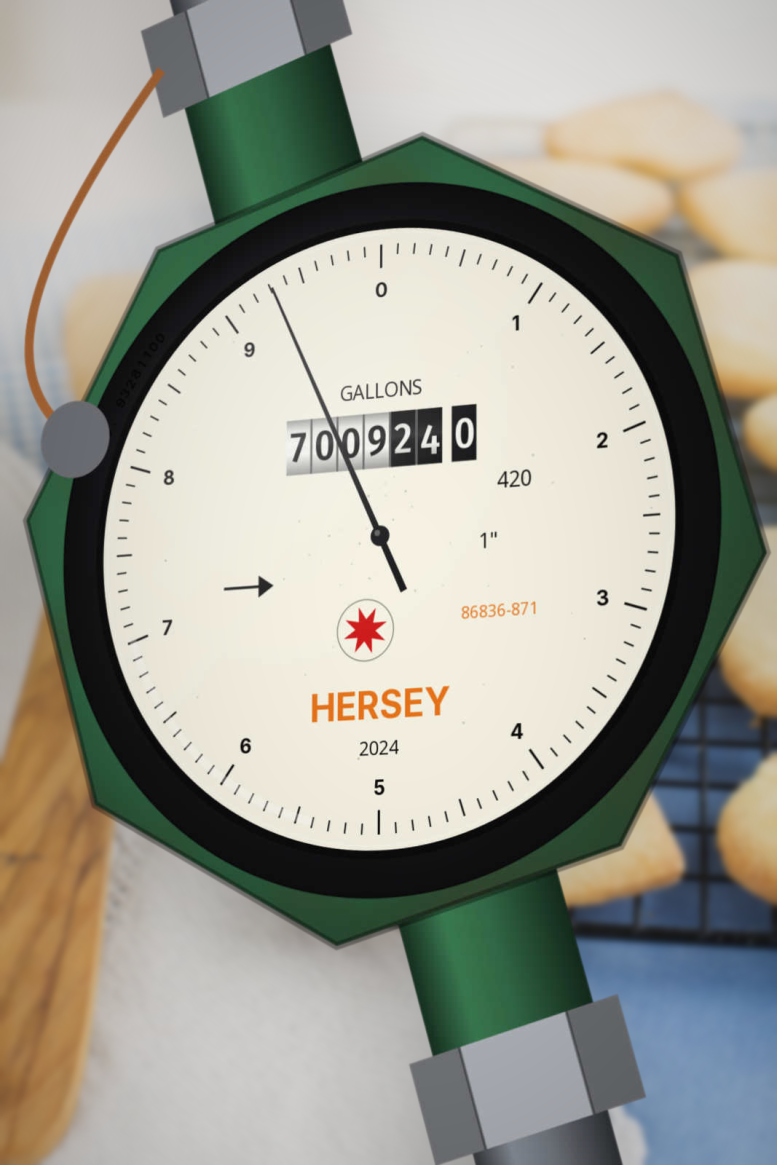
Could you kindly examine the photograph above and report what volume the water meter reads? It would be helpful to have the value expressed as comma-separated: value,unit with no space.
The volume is 7009239.3,gal
